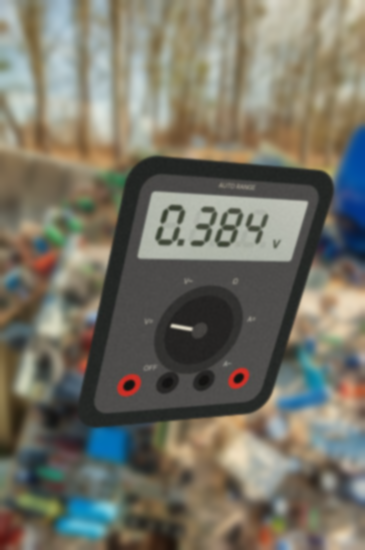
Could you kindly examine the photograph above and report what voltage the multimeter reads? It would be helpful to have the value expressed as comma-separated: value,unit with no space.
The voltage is 0.384,V
